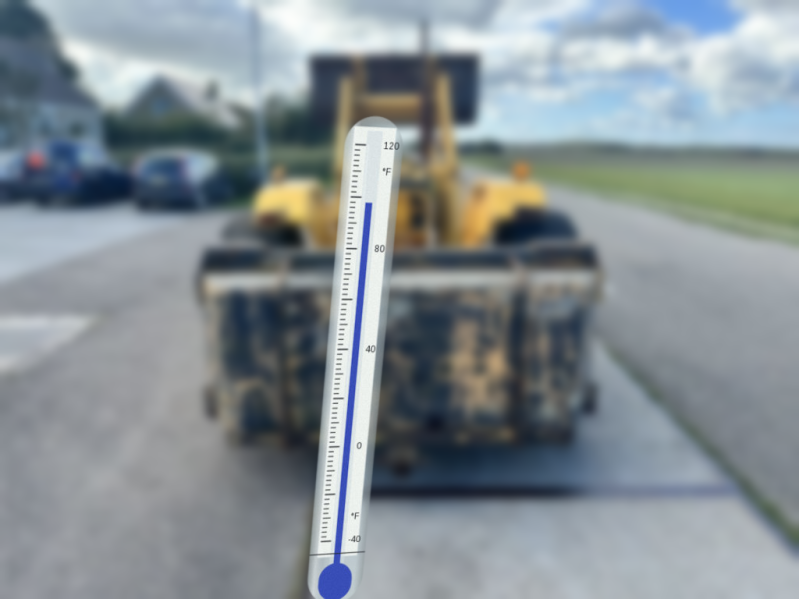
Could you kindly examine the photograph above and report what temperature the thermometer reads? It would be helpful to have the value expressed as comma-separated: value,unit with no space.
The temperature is 98,°F
